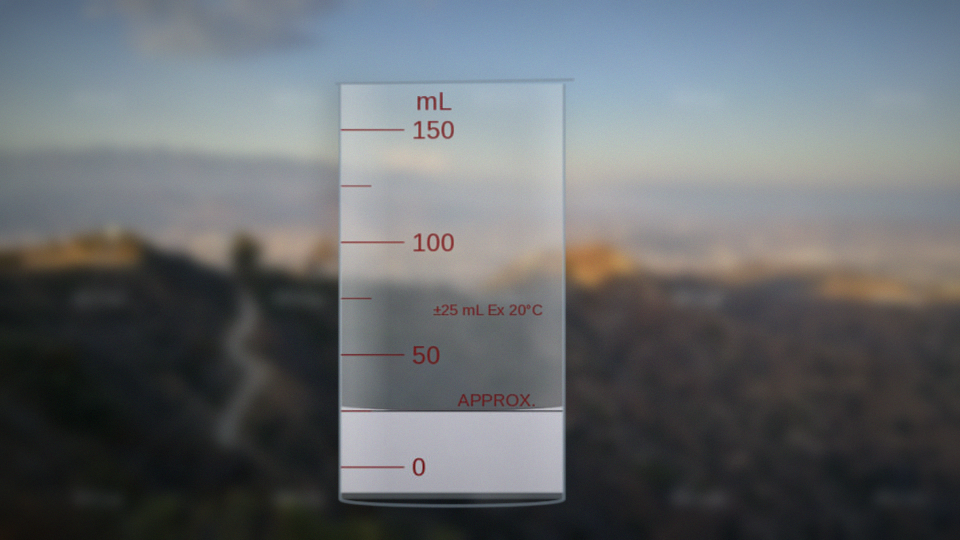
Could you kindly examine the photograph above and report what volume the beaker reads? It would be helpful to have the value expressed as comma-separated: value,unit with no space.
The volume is 25,mL
